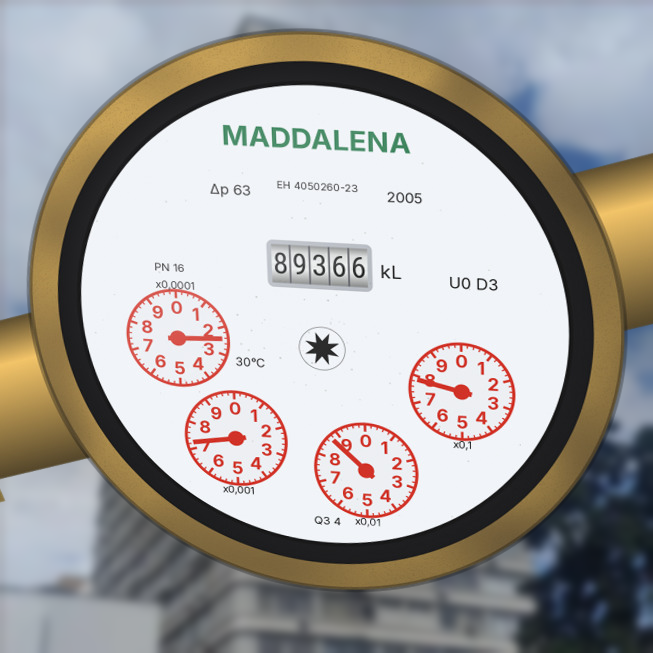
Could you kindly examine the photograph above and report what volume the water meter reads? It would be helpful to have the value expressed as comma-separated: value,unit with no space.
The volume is 89366.7872,kL
